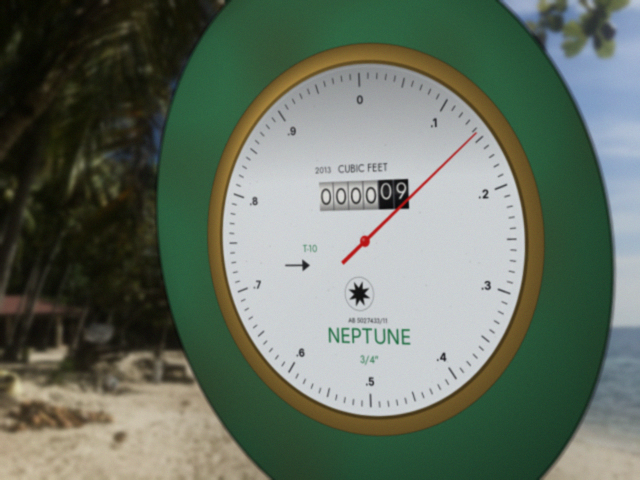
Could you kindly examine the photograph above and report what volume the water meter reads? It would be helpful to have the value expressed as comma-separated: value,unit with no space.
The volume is 9.14,ft³
